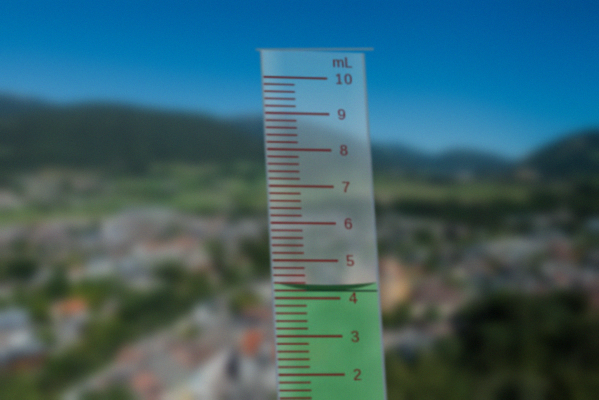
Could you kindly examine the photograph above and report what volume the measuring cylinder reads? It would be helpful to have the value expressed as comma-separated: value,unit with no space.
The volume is 4.2,mL
